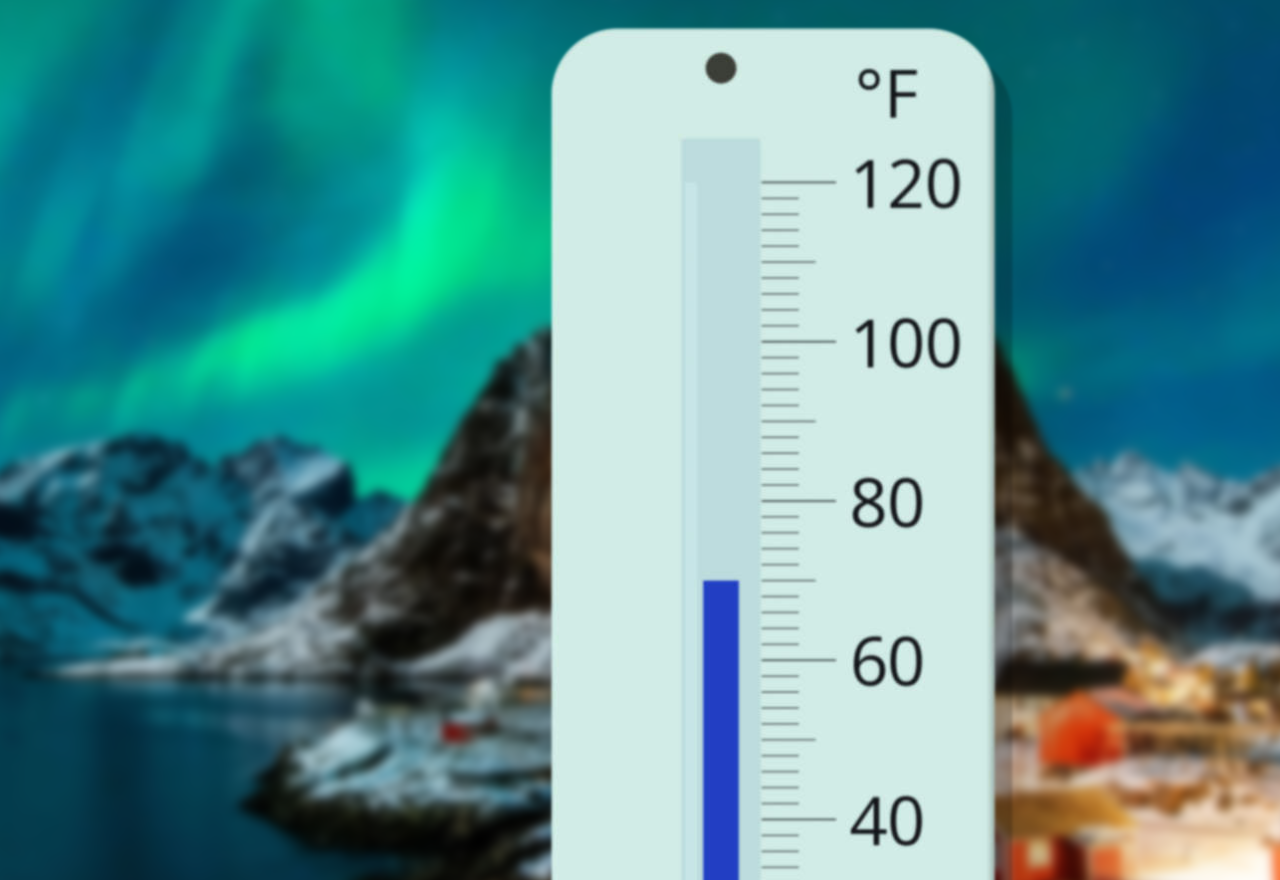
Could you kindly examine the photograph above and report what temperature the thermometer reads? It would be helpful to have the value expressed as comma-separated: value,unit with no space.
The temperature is 70,°F
